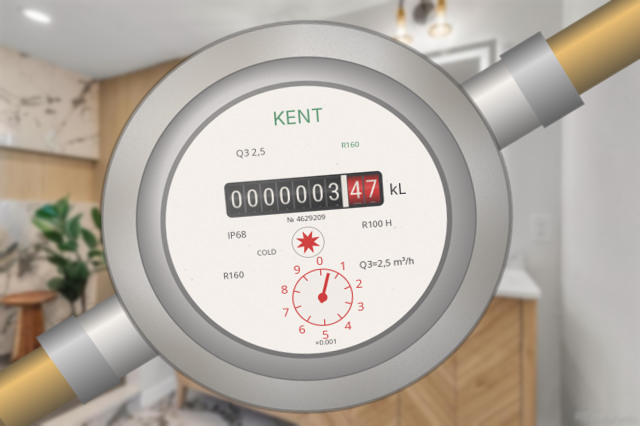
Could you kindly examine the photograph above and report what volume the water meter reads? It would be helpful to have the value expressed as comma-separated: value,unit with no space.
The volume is 3.470,kL
